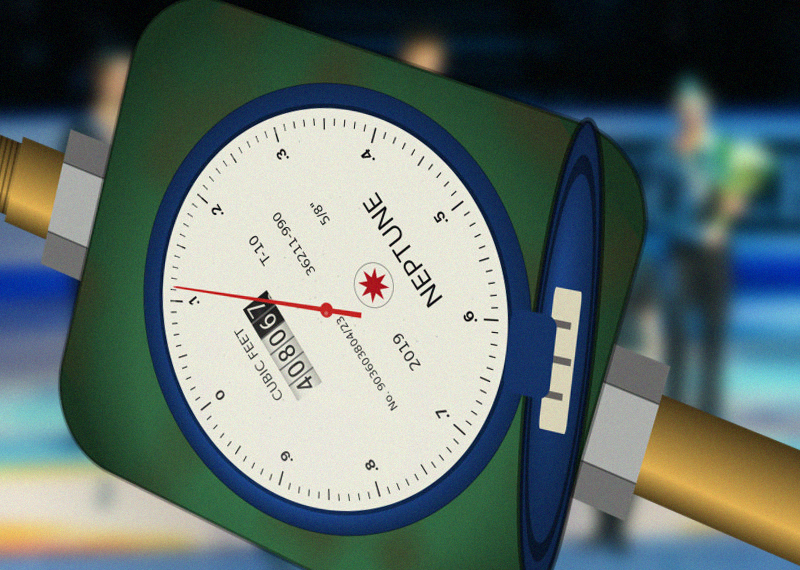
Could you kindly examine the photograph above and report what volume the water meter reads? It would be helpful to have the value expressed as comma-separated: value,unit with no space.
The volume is 408067.11,ft³
